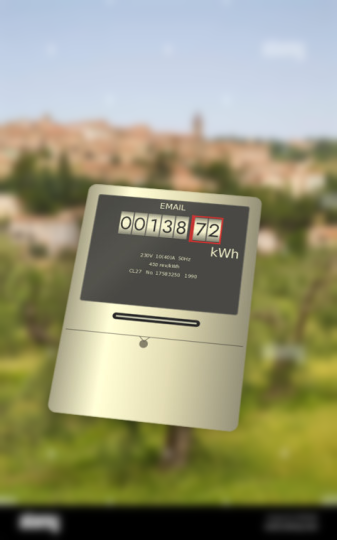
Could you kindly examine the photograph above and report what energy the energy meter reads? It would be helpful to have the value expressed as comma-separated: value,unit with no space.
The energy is 138.72,kWh
